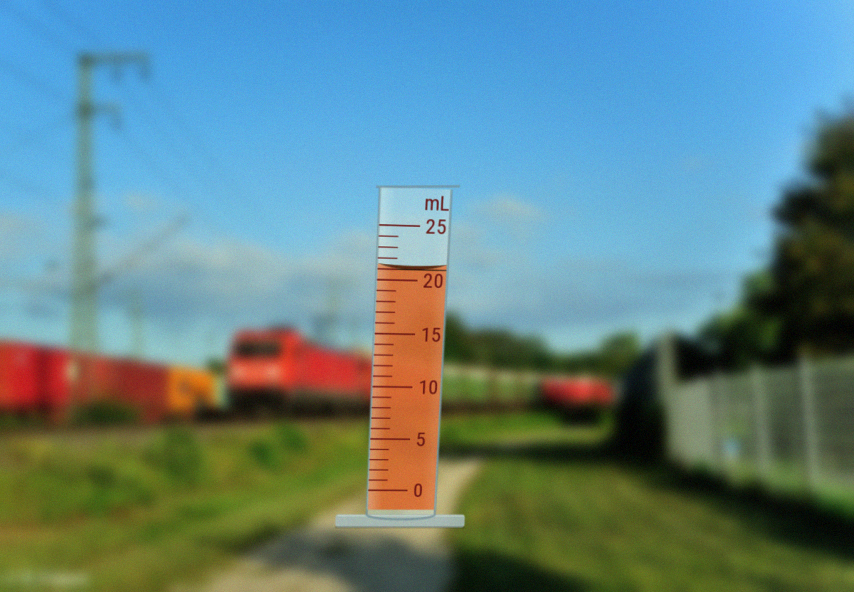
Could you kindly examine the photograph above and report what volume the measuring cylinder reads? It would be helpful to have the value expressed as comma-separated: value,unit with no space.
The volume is 21,mL
